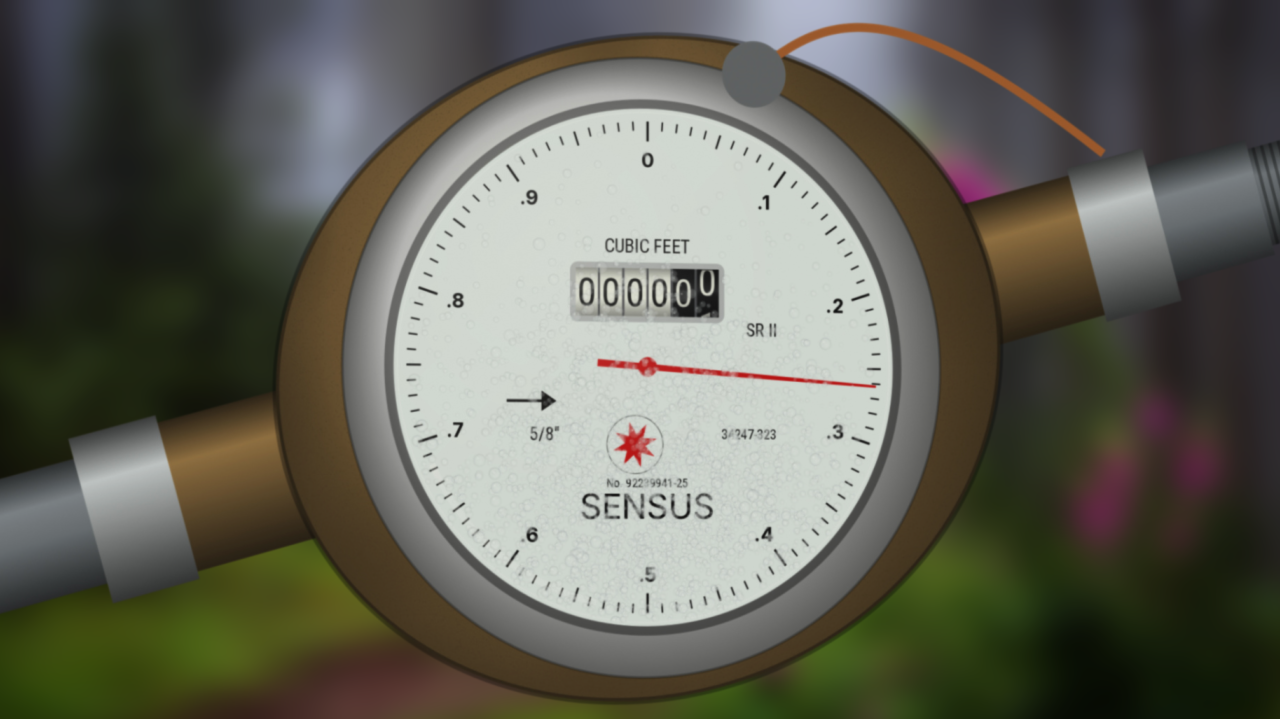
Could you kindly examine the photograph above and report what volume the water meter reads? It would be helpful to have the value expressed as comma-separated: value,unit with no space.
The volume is 0.26,ft³
